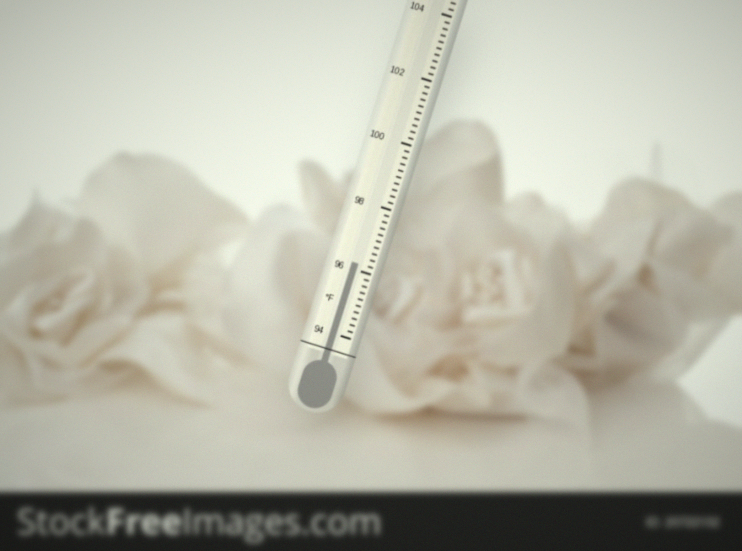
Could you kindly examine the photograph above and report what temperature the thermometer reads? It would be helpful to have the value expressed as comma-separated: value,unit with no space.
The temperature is 96.2,°F
